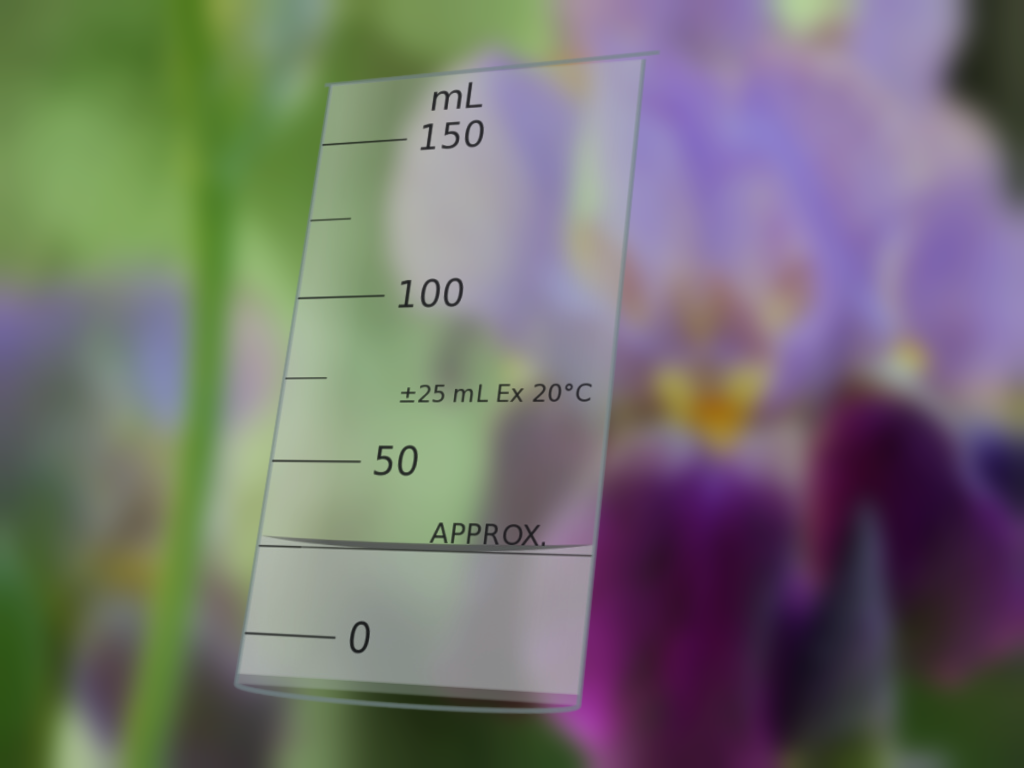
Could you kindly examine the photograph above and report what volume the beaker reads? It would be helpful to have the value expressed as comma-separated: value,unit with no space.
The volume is 25,mL
